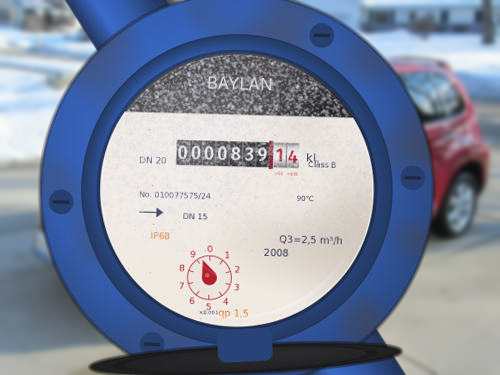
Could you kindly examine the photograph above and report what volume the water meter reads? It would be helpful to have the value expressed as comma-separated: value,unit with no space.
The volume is 839.139,kL
